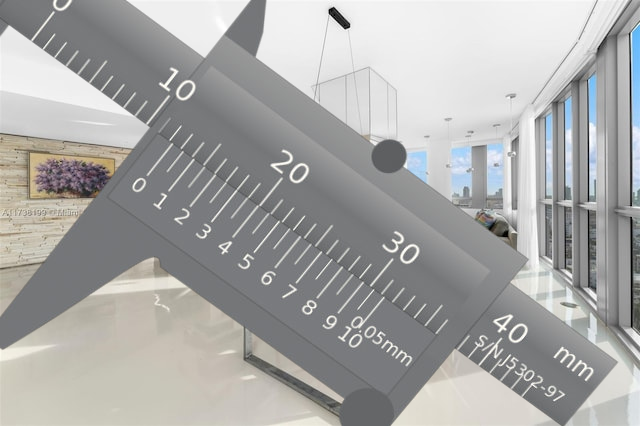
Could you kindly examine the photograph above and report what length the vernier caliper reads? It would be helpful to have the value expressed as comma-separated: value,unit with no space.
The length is 12.3,mm
